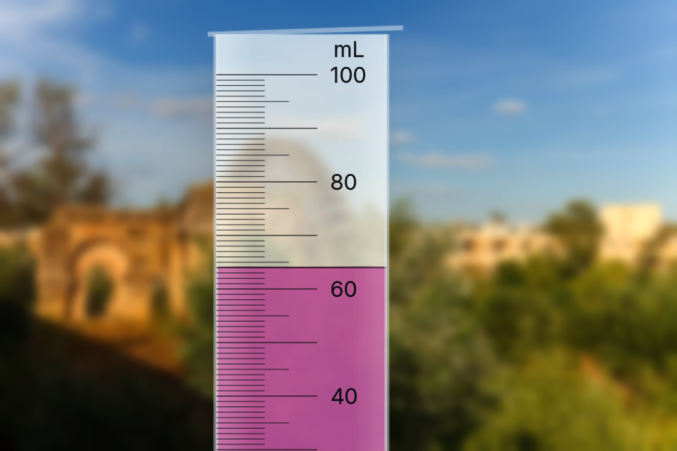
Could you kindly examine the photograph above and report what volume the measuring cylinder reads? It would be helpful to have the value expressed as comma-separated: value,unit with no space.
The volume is 64,mL
